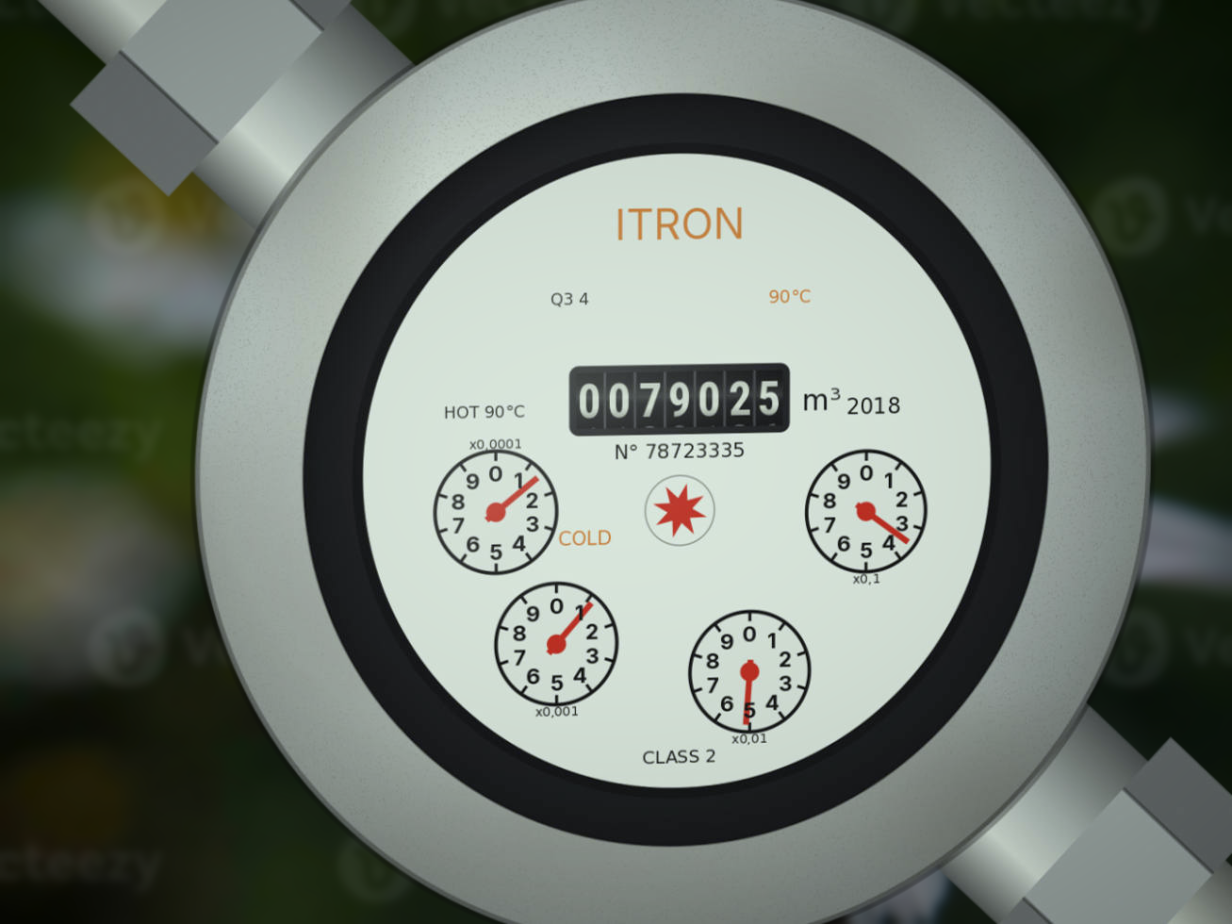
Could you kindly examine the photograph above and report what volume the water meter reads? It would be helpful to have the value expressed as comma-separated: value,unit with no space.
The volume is 79025.3511,m³
